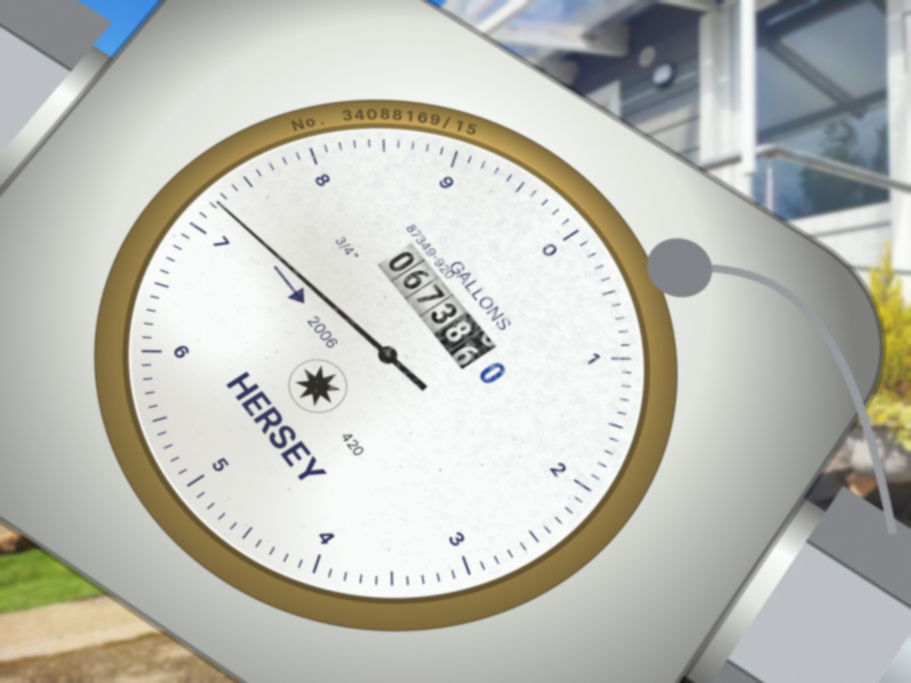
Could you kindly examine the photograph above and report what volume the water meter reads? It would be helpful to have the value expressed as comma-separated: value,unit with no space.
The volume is 673857.2,gal
